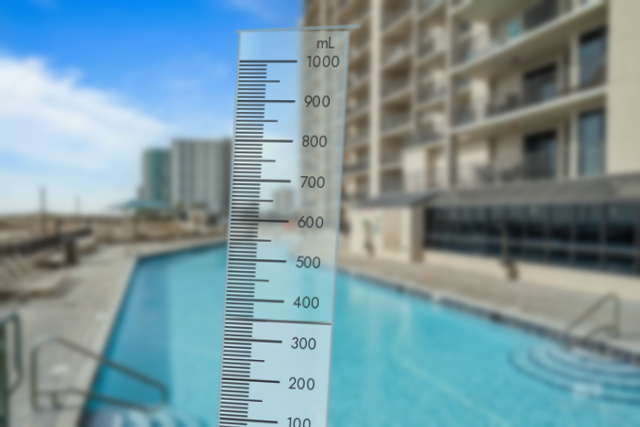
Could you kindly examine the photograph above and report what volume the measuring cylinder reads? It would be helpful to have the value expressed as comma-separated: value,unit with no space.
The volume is 350,mL
